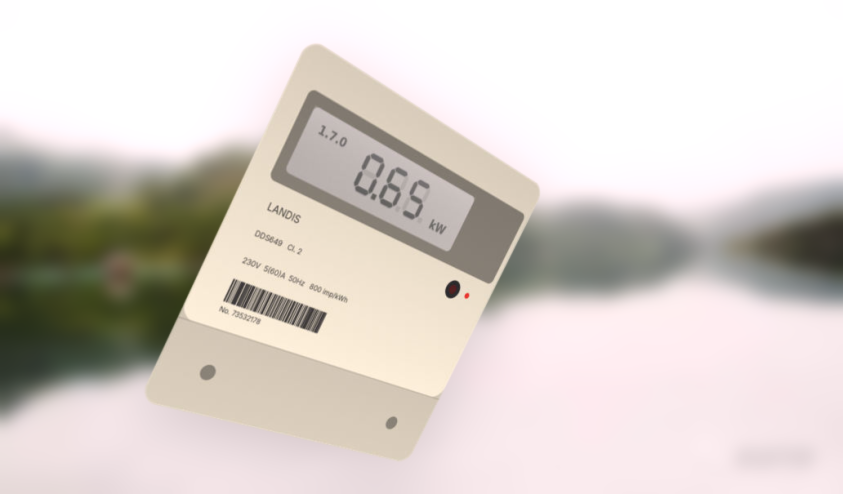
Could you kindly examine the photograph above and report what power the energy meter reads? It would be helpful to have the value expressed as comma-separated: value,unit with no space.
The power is 0.65,kW
